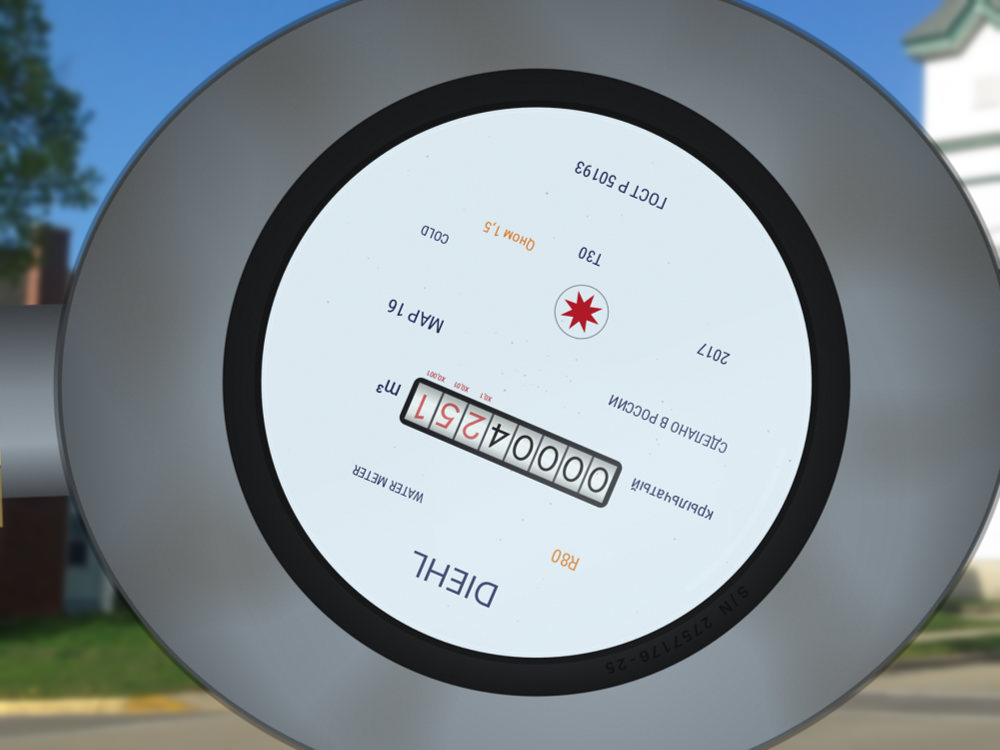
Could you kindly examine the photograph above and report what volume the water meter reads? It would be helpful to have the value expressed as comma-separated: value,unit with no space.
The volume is 4.251,m³
